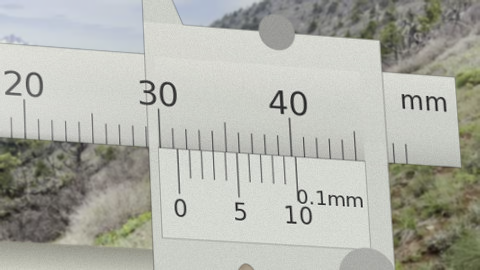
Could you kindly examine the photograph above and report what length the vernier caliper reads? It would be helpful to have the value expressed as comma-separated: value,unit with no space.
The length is 31.3,mm
